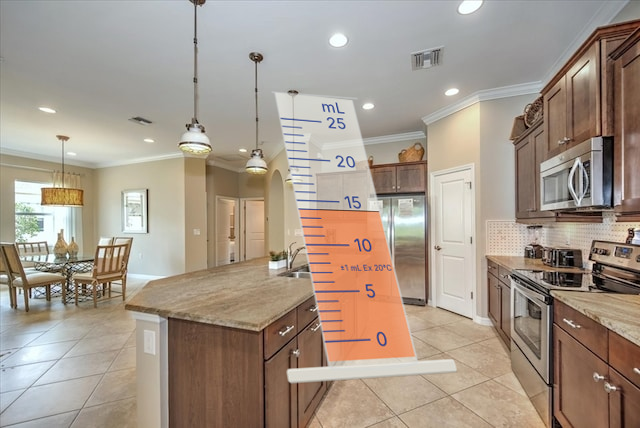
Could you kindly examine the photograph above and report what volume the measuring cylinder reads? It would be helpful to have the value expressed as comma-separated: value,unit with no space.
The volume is 14,mL
